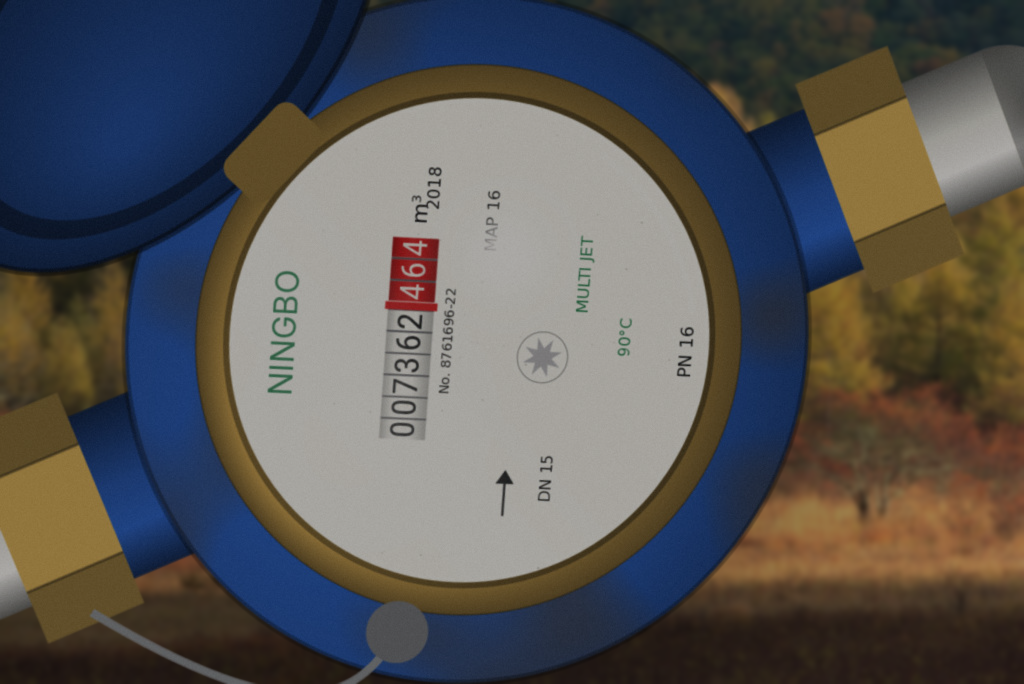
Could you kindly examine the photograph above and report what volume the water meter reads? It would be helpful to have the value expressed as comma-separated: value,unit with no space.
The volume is 7362.464,m³
